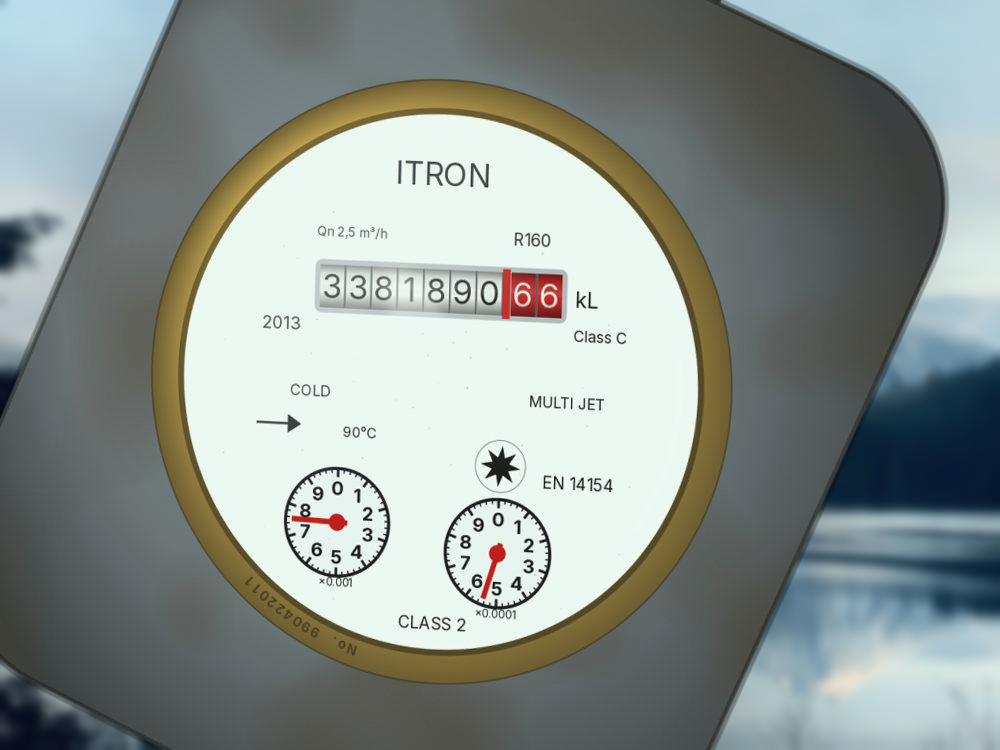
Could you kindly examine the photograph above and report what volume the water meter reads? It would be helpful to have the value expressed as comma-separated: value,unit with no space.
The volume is 3381890.6675,kL
